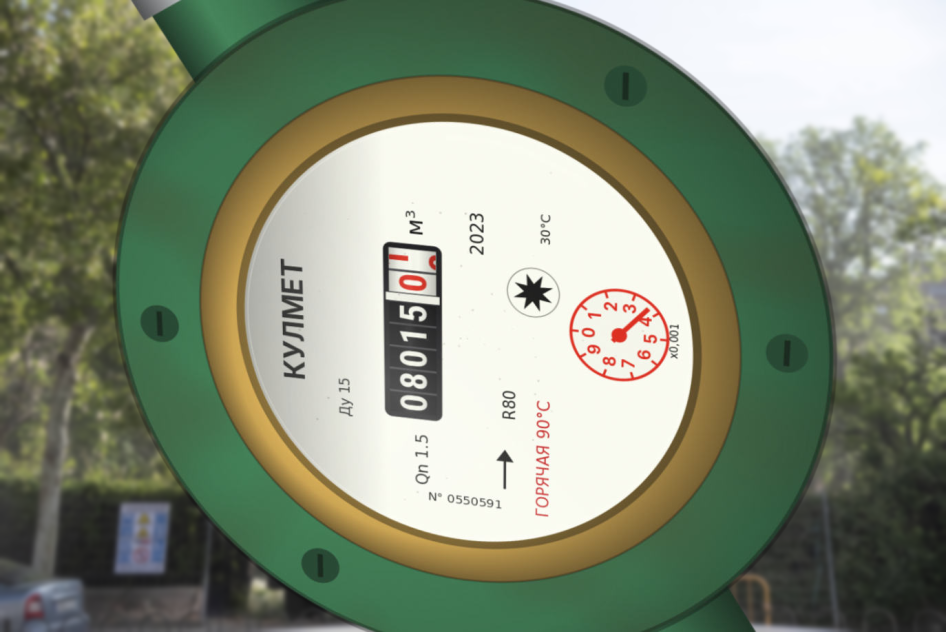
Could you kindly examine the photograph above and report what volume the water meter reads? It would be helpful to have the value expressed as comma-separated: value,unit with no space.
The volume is 8015.013,m³
